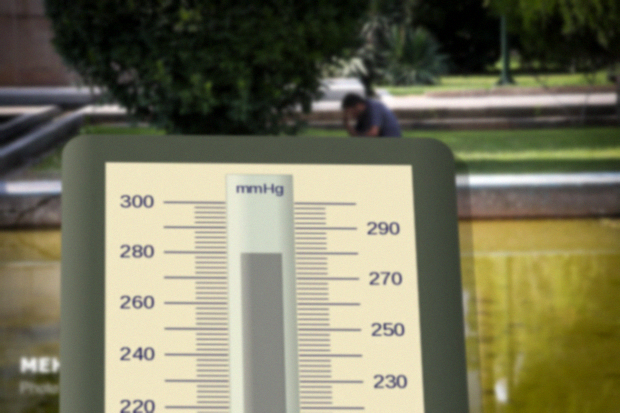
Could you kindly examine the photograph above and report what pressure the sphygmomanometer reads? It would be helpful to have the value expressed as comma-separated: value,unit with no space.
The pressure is 280,mmHg
